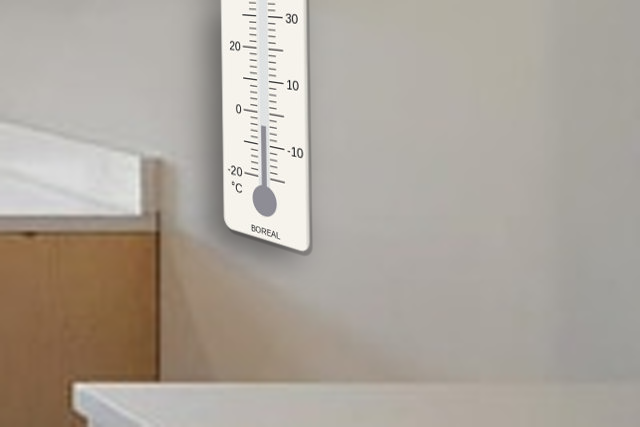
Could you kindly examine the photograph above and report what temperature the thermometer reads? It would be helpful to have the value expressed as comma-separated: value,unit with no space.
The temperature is -4,°C
